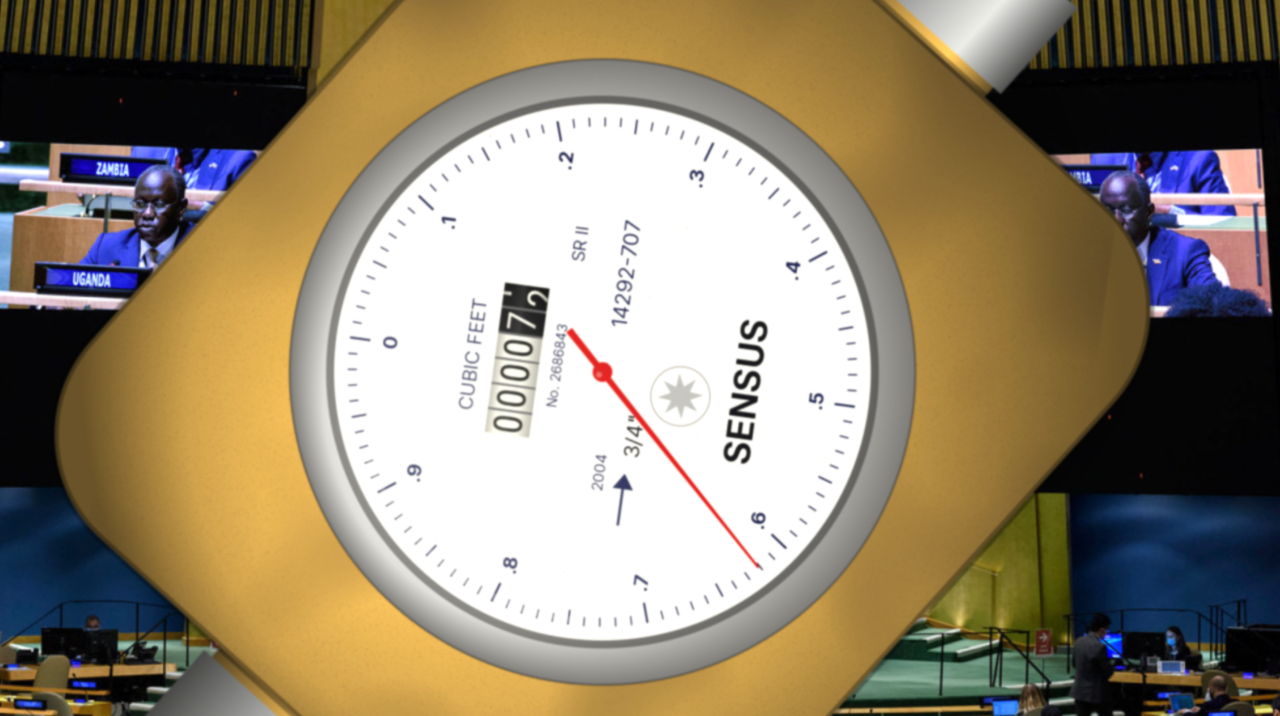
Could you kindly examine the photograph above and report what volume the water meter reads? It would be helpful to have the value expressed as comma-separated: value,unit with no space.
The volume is 71.62,ft³
